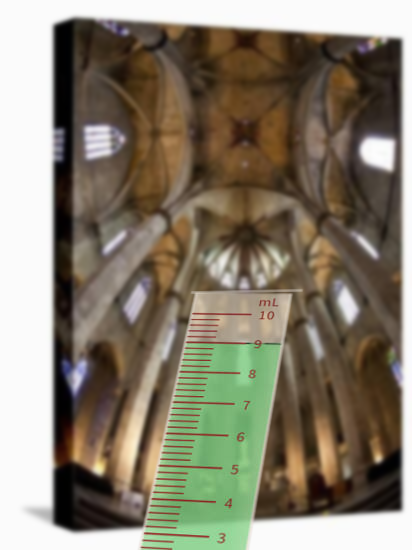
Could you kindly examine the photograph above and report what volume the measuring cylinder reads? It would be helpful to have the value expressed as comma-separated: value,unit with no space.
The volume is 9,mL
